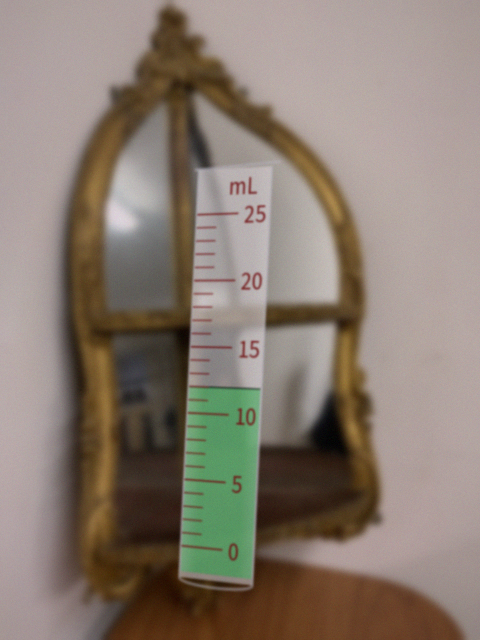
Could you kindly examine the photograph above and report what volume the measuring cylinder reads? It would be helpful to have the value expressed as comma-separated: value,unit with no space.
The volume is 12,mL
